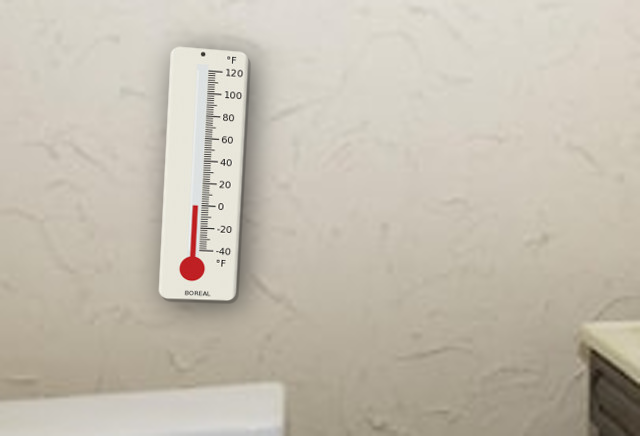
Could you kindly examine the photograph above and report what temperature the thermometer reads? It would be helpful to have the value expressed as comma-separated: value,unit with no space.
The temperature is 0,°F
